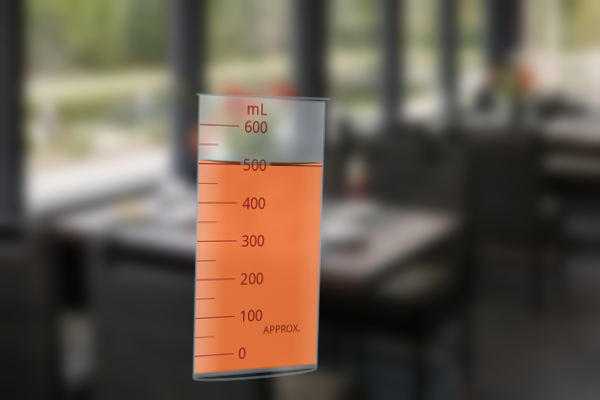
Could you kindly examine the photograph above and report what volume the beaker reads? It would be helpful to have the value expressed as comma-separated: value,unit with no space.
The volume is 500,mL
